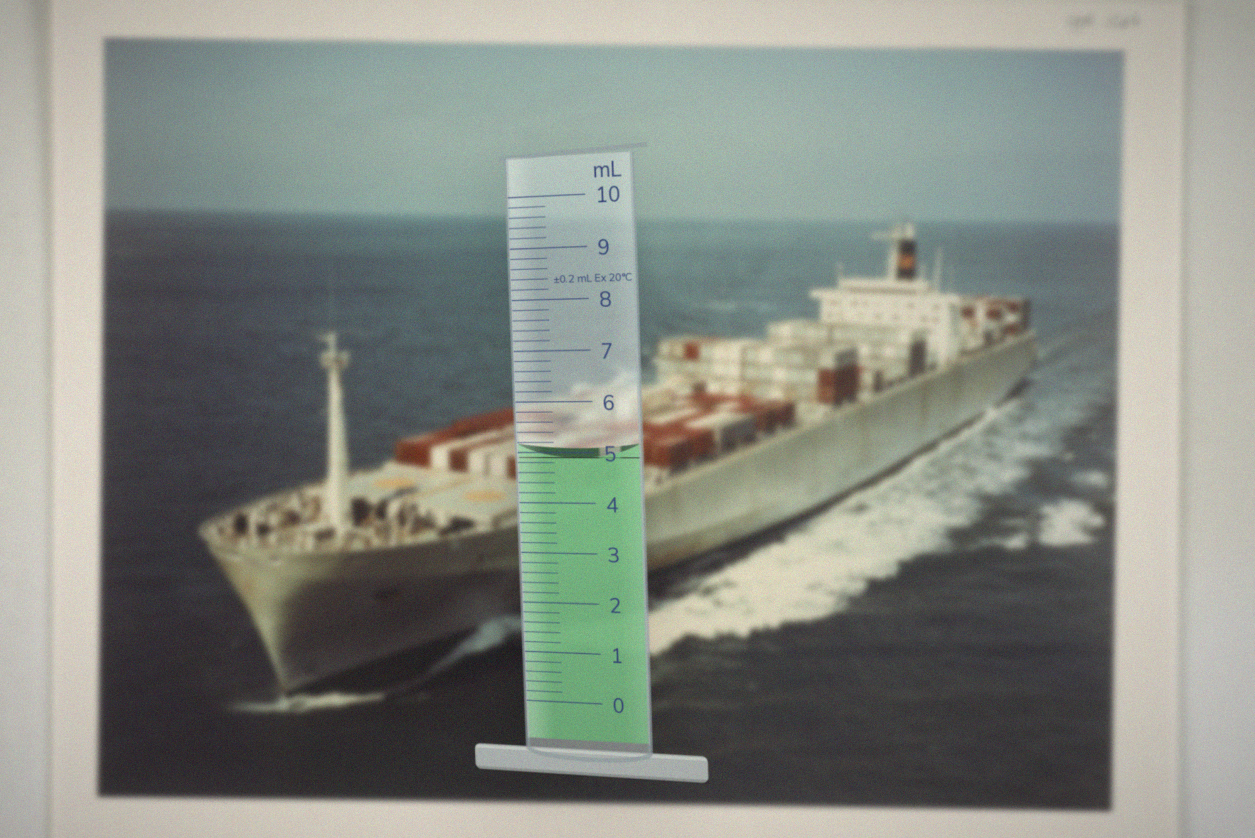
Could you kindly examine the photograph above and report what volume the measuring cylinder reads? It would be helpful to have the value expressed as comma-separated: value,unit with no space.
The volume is 4.9,mL
